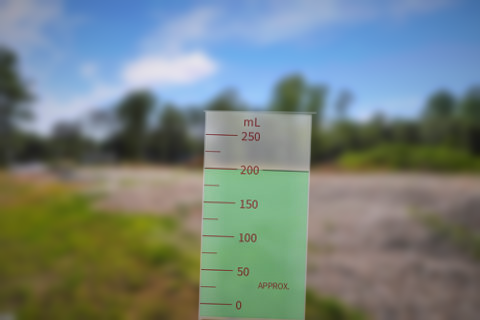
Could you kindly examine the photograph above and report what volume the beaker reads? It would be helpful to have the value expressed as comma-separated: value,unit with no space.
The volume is 200,mL
